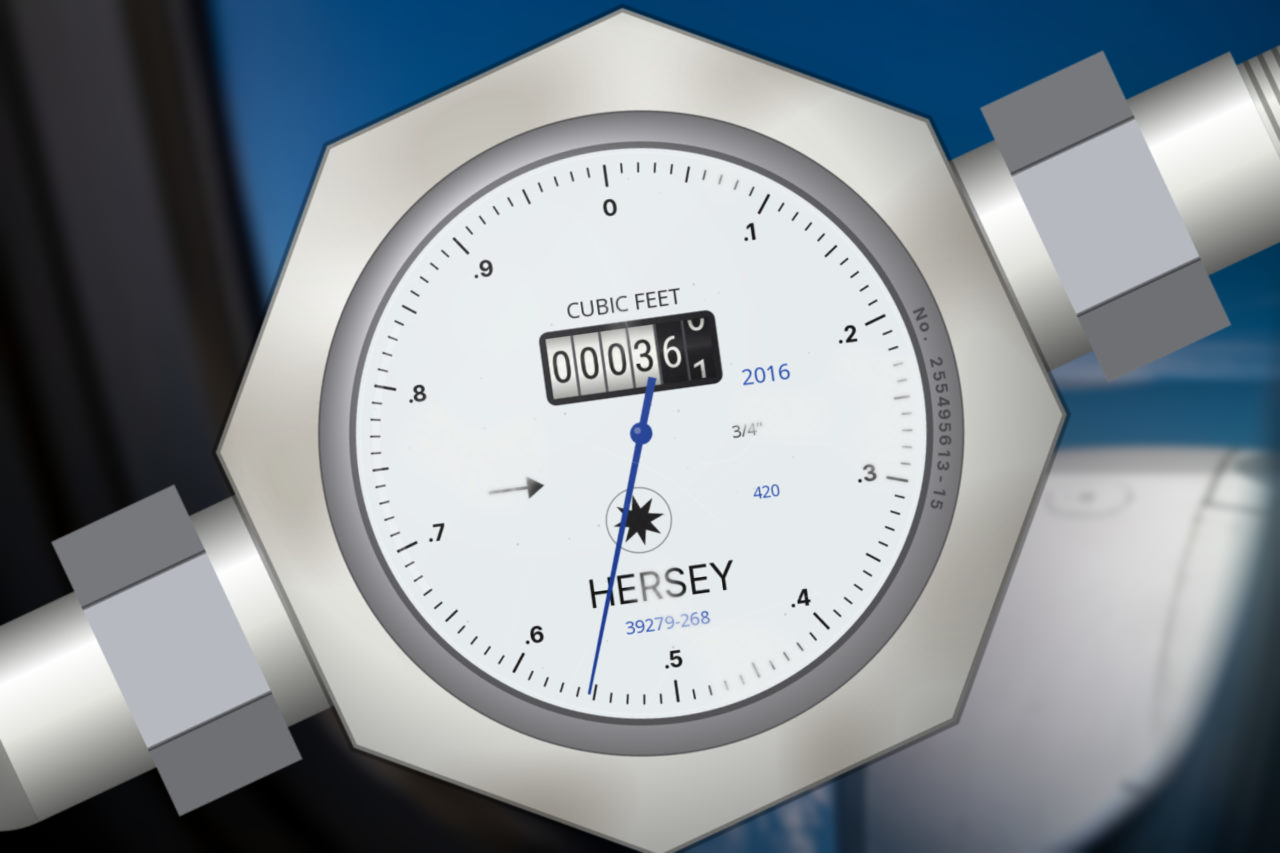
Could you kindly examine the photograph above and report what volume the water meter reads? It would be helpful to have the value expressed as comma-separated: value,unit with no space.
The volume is 360.55,ft³
